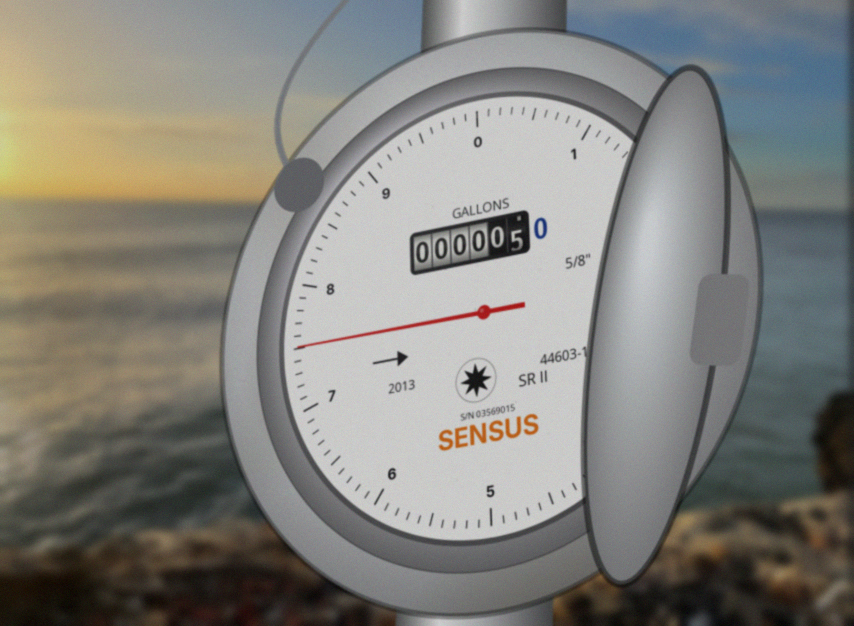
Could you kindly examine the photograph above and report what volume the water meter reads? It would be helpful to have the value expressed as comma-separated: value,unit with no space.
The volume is 47.5,gal
